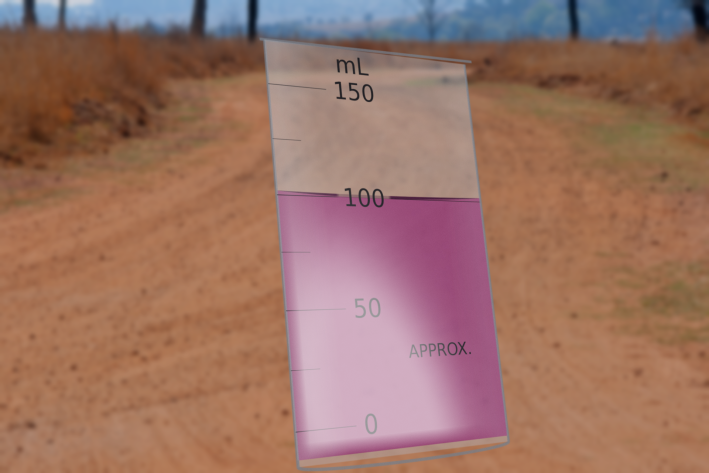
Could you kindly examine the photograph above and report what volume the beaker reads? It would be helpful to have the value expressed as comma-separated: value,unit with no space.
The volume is 100,mL
